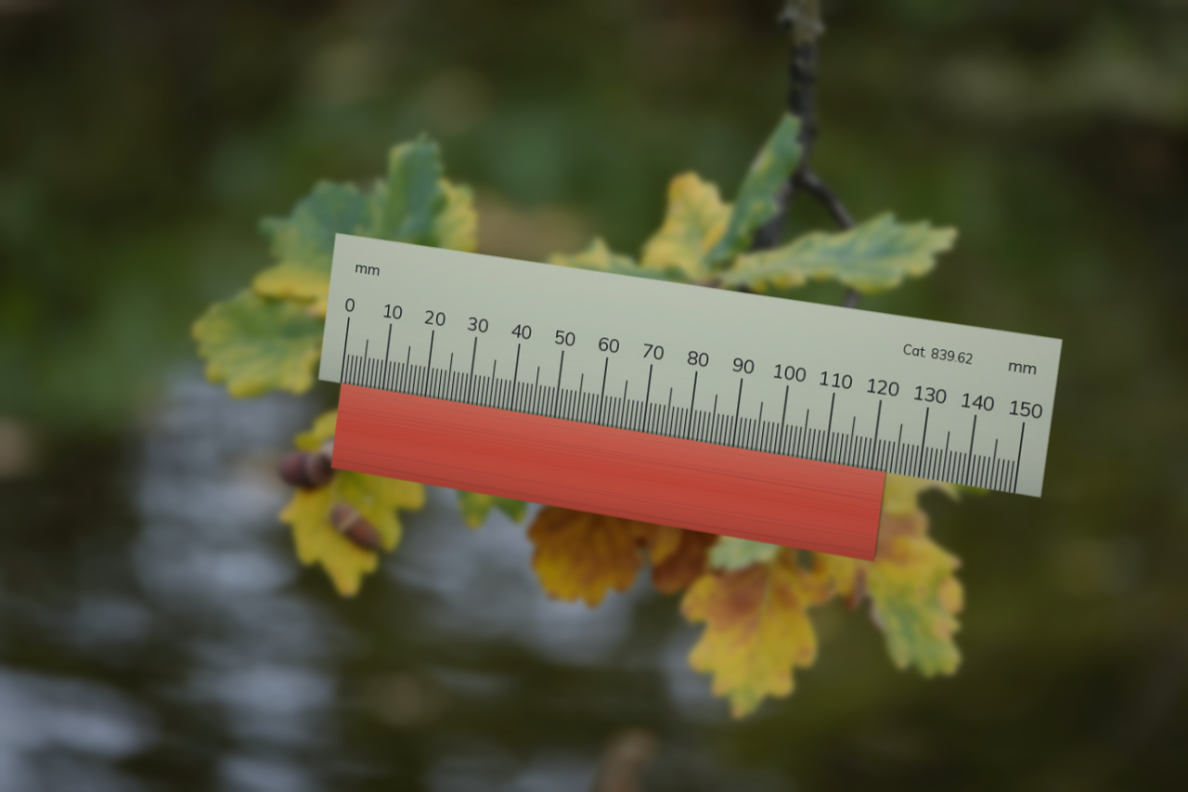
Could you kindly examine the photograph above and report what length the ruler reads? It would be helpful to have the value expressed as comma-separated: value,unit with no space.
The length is 123,mm
